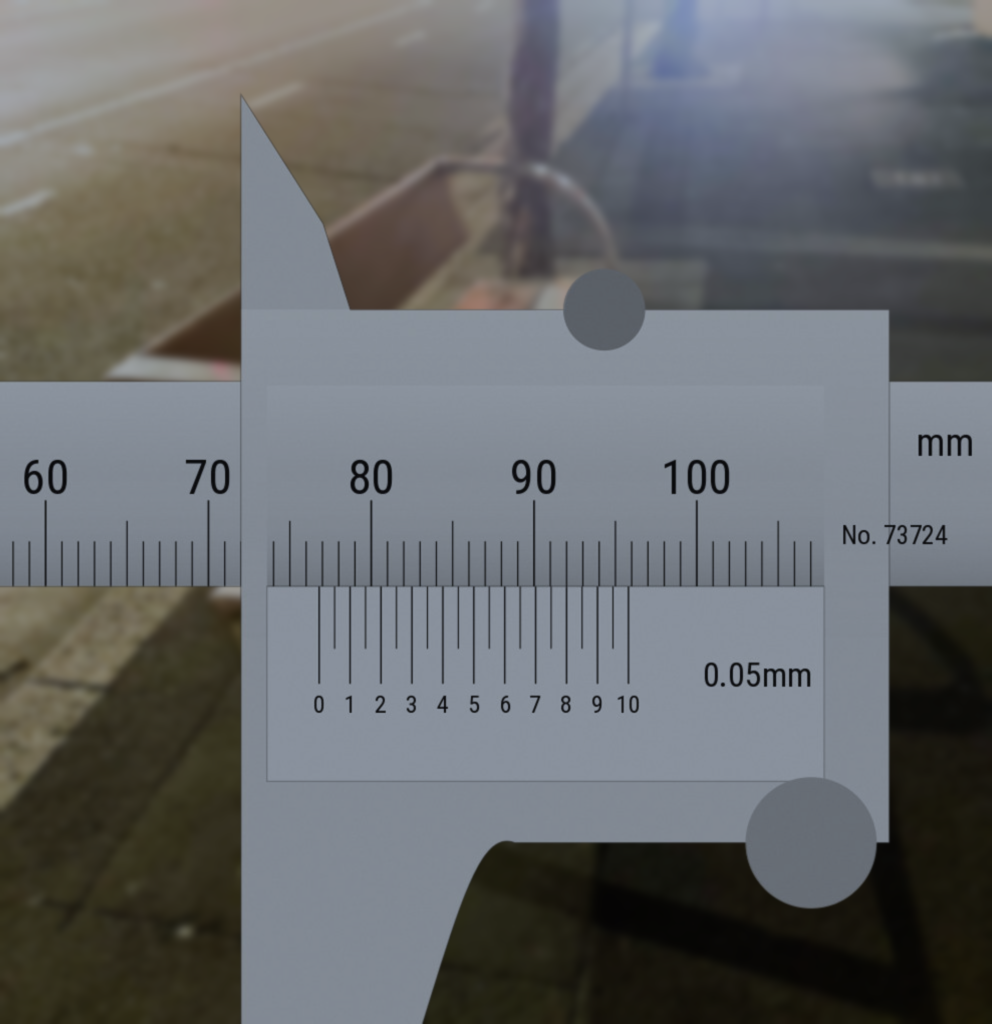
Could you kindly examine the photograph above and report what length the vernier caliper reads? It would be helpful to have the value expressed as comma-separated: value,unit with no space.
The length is 76.8,mm
